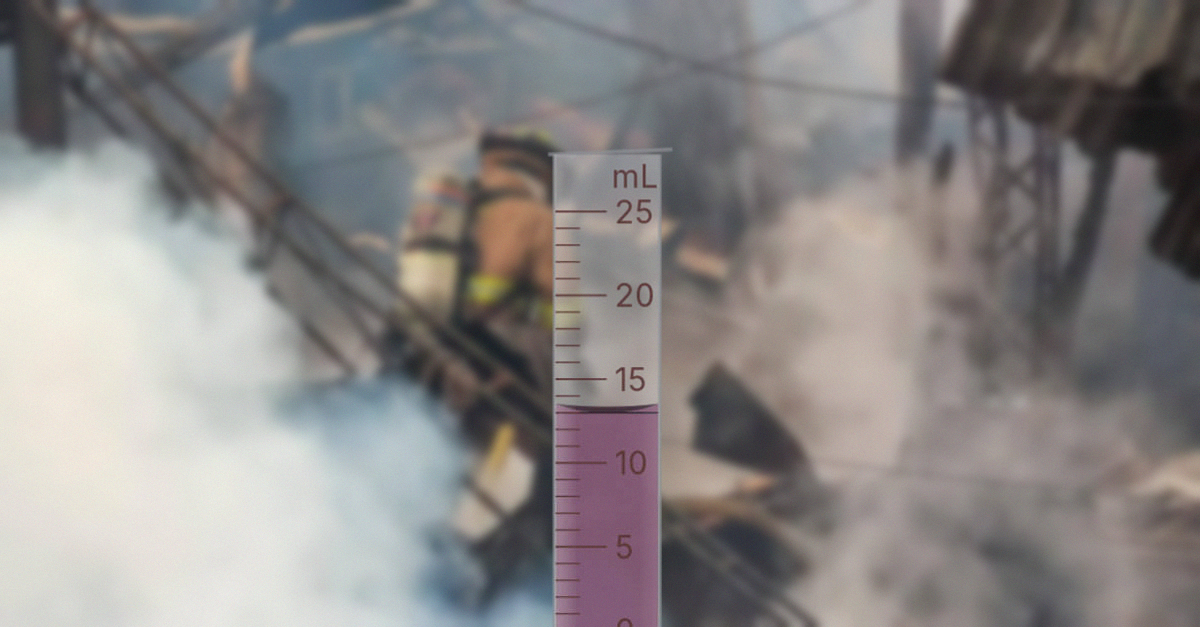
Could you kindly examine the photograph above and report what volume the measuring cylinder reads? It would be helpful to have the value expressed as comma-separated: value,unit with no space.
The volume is 13,mL
